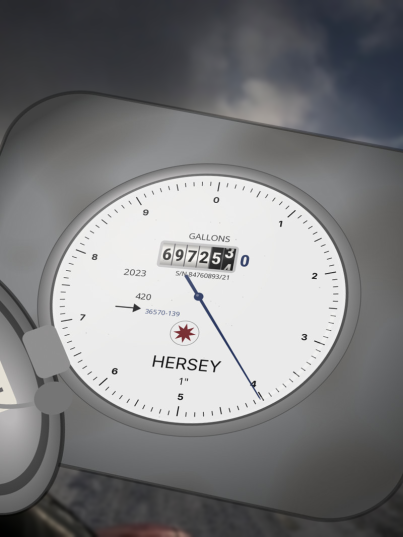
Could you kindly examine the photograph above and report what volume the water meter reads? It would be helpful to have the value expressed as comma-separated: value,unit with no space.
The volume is 6972534.0,gal
